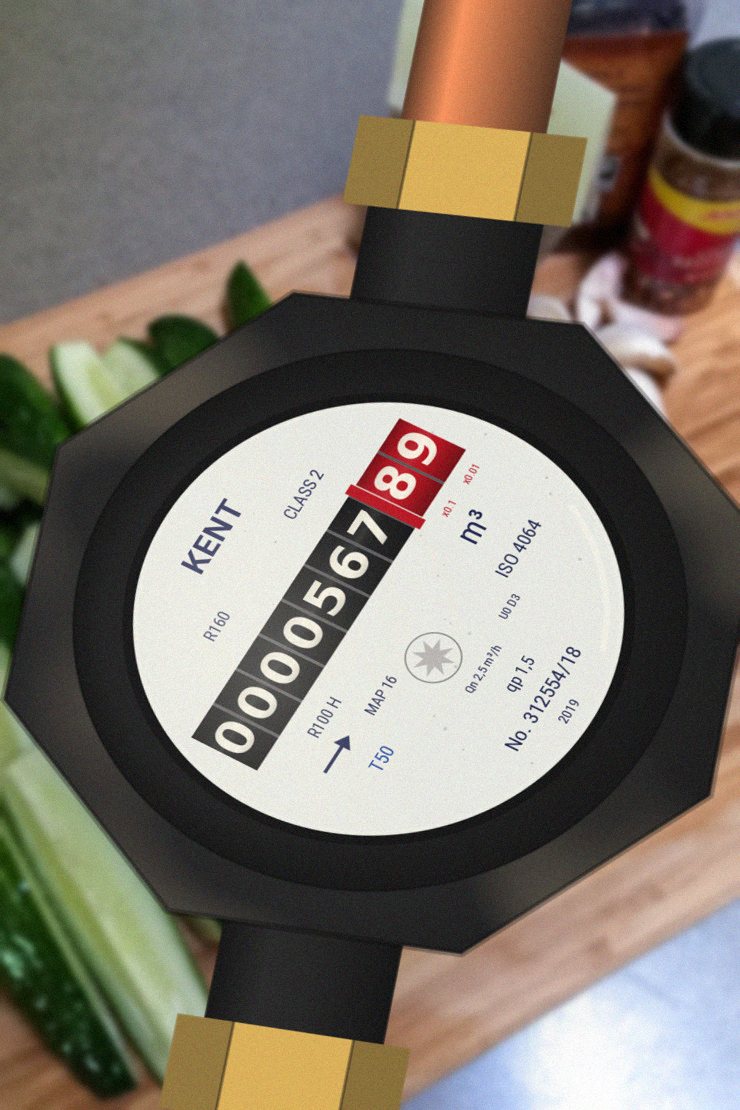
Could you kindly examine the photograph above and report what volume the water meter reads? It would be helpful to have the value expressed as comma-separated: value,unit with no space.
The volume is 567.89,m³
